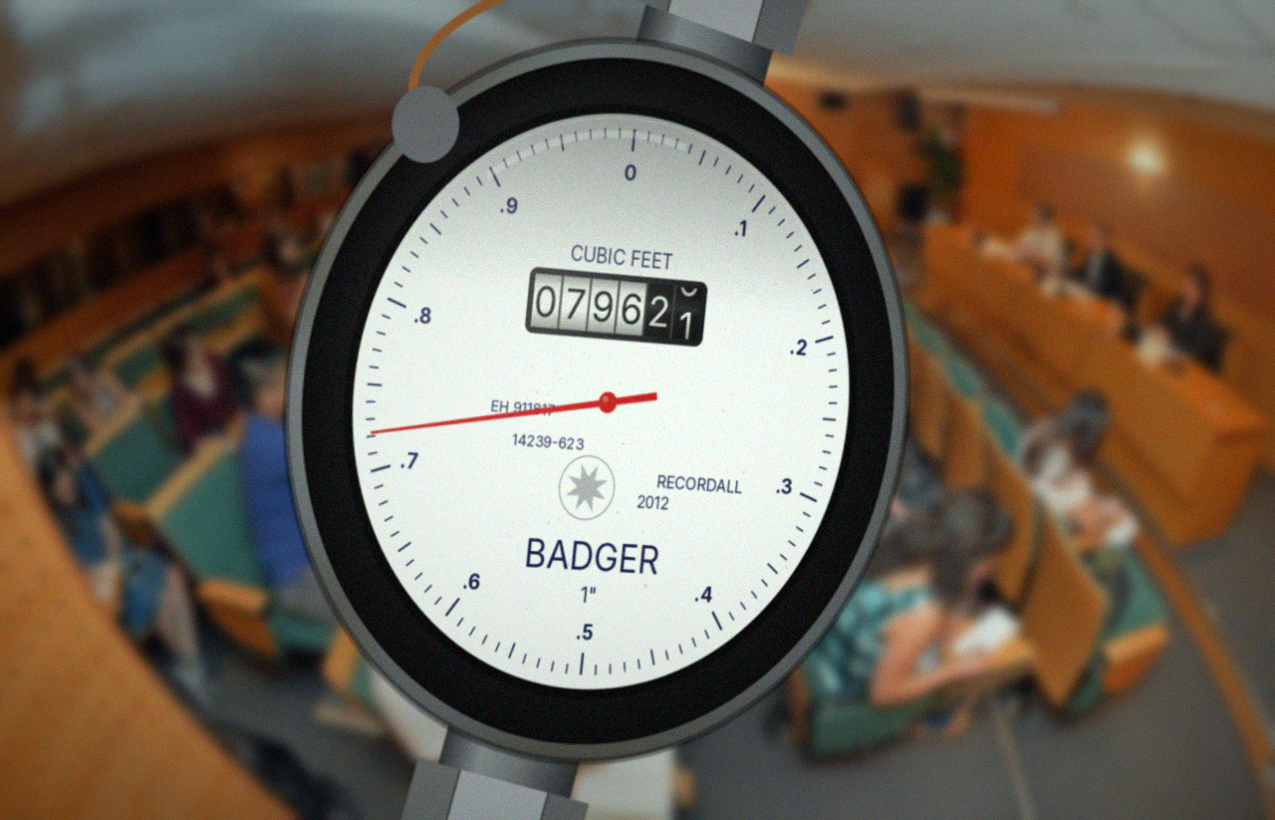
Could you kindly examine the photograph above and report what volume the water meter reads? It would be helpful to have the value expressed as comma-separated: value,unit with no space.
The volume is 79620.72,ft³
